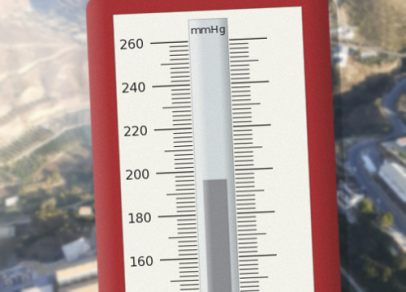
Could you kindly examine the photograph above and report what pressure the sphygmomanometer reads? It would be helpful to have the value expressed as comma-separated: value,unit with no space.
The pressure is 196,mmHg
